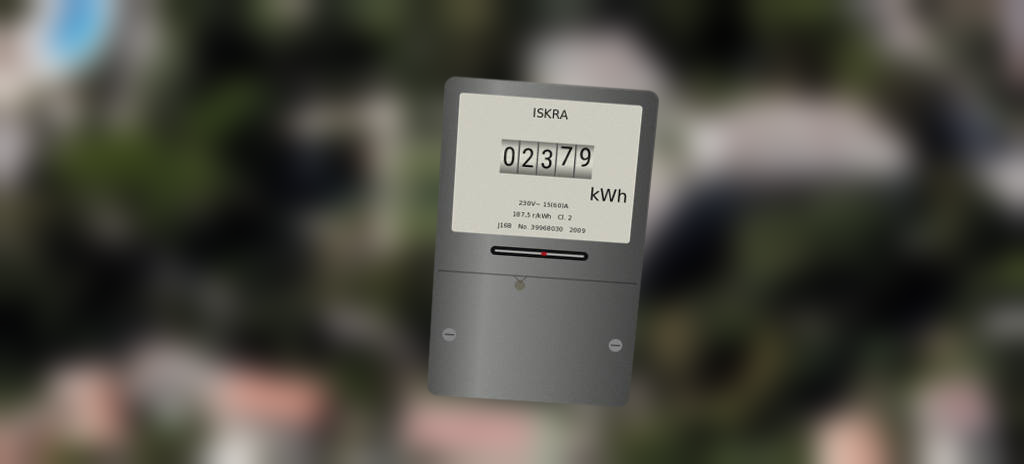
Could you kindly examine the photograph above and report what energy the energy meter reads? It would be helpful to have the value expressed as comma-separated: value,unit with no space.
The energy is 2379,kWh
